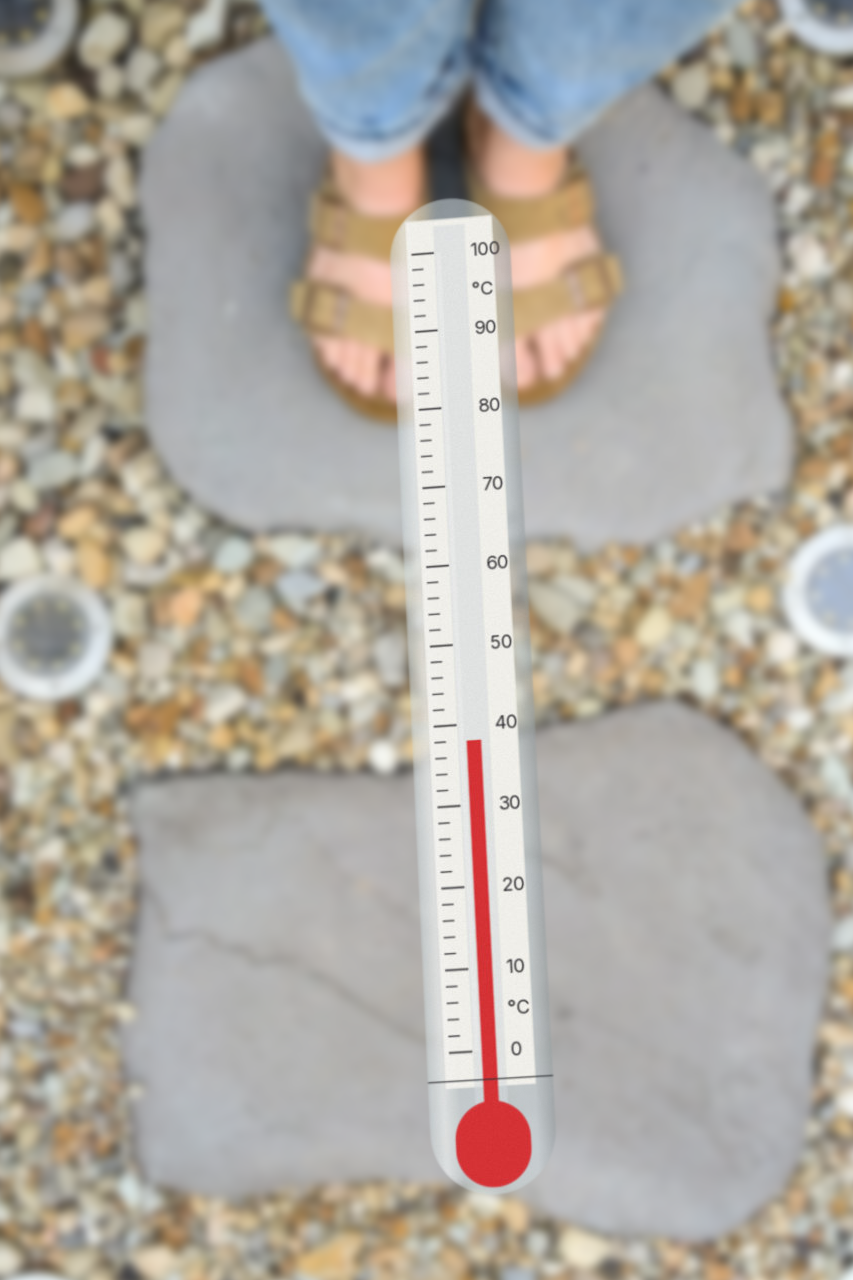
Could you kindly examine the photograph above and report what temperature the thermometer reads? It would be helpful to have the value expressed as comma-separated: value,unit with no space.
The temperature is 38,°C
